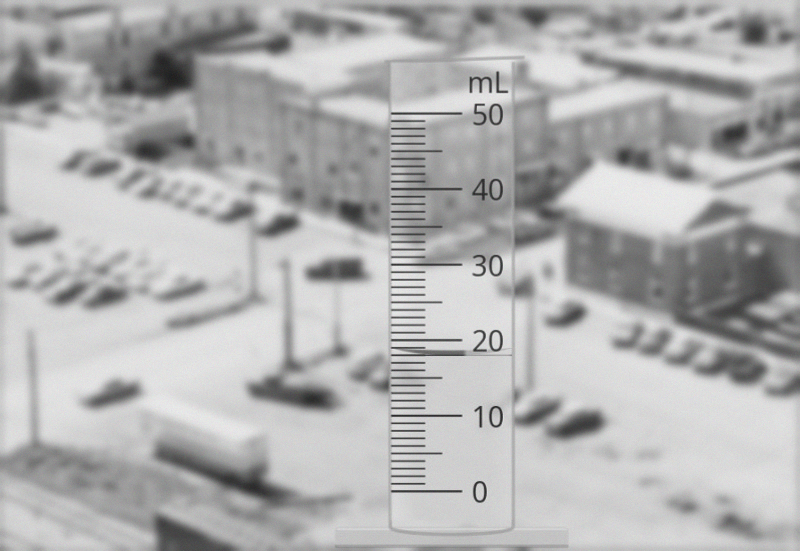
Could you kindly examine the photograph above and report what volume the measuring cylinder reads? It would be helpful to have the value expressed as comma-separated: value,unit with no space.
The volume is 18,mL
